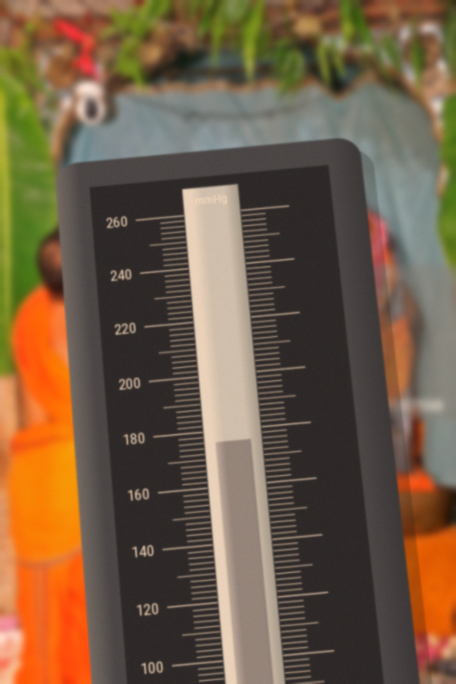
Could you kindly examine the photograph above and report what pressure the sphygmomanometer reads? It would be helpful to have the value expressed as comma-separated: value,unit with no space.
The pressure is 176,mmHg
